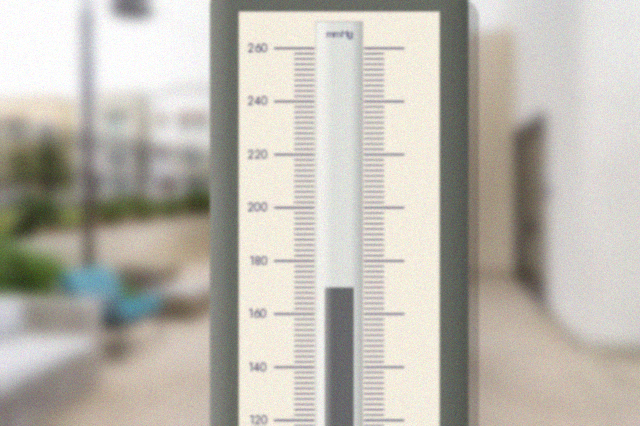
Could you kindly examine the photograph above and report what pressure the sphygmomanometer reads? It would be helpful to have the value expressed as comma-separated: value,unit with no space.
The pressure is 170,mmHg
